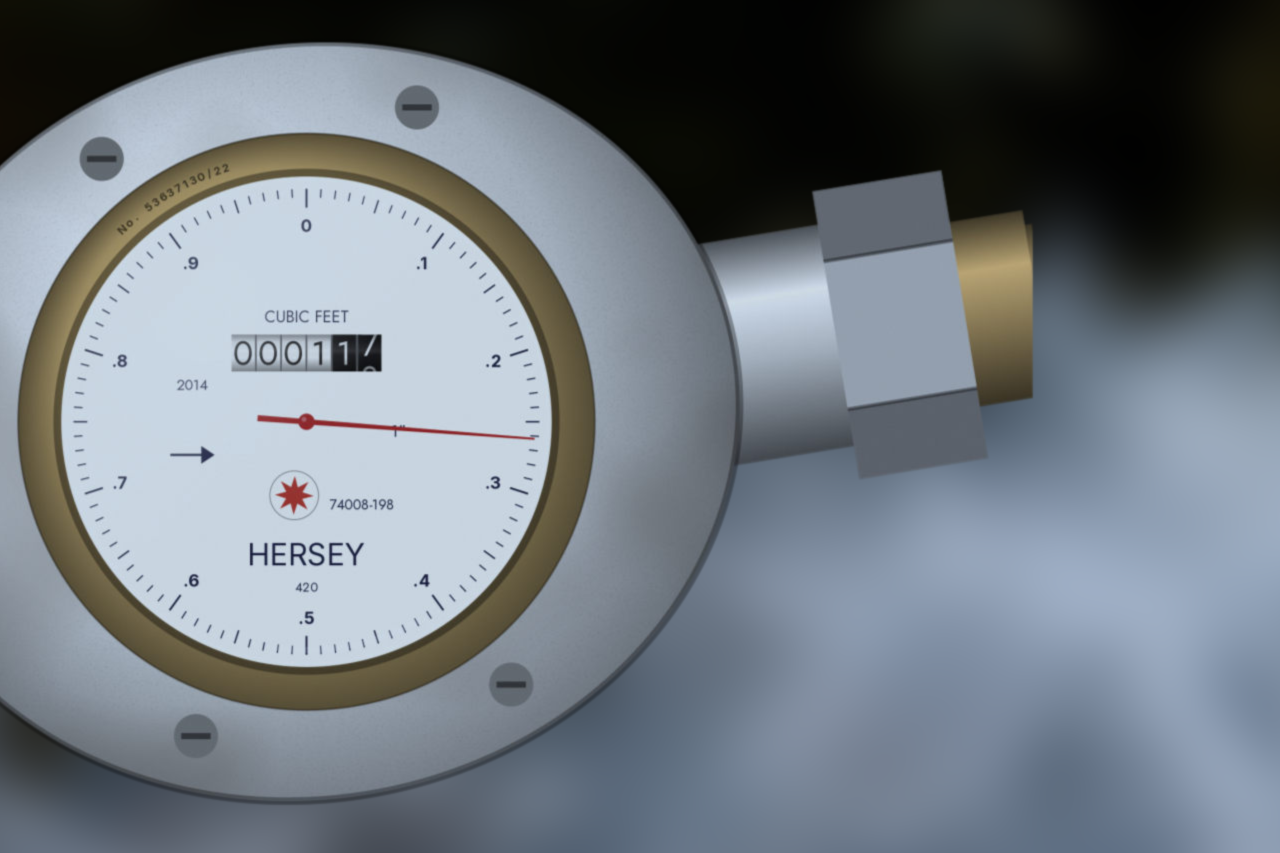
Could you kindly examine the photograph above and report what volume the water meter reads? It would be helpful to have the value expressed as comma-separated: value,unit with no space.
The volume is 117.26,ft³
